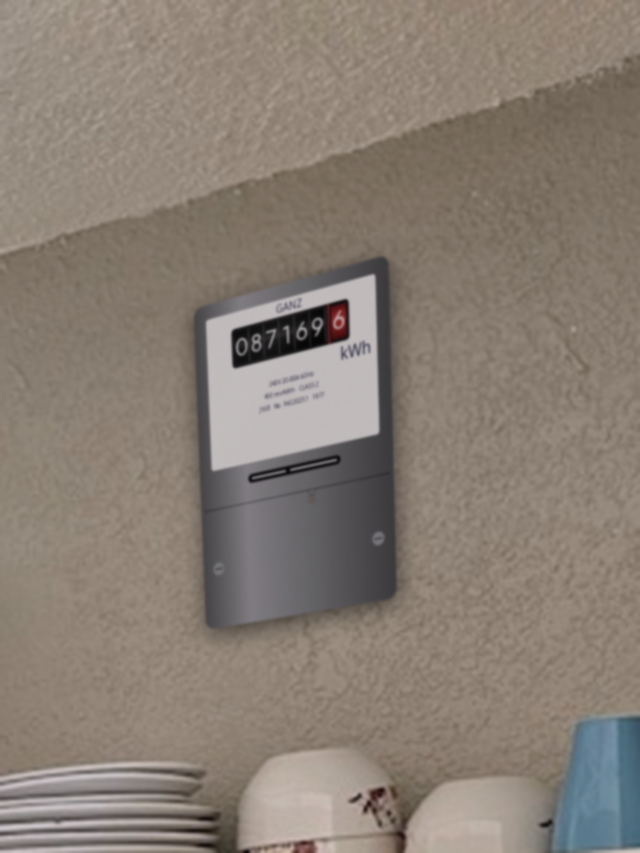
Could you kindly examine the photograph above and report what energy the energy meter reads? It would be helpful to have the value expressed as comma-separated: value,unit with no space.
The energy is 87169.6,kWh
